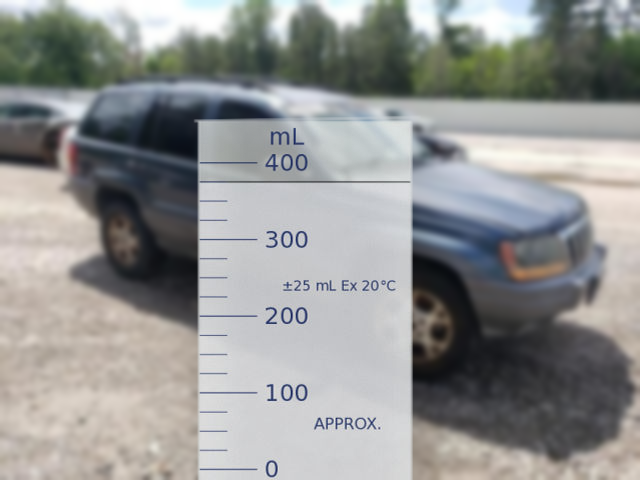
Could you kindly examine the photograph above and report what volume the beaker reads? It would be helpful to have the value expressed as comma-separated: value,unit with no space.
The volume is 375,mL
